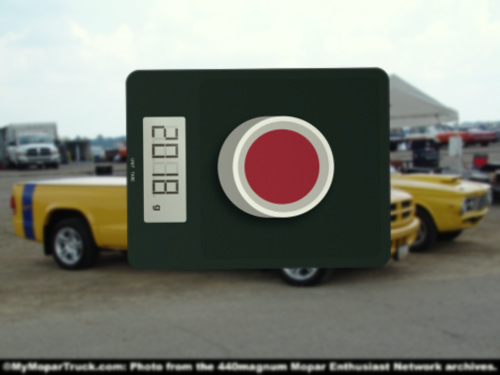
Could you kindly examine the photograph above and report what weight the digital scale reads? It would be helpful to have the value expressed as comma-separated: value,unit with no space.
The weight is 2018,g
